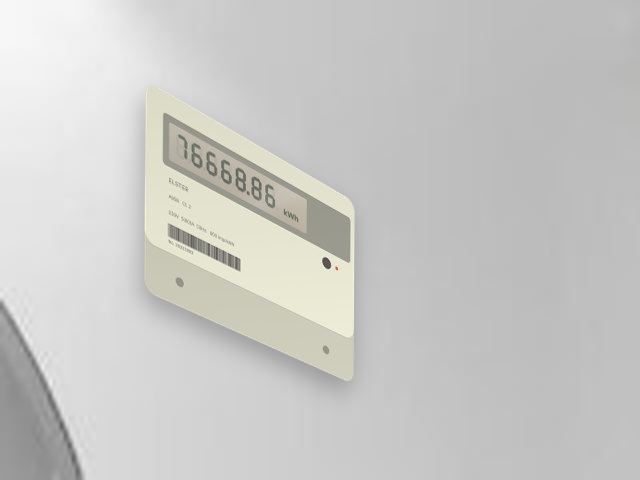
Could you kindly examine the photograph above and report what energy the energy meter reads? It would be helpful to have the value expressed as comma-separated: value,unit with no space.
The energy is 76668.86,kWh
